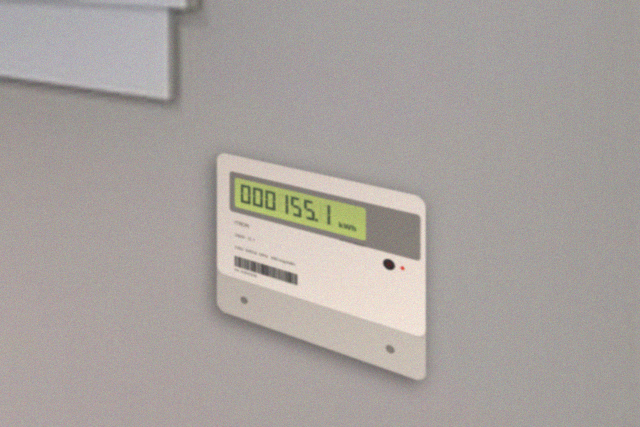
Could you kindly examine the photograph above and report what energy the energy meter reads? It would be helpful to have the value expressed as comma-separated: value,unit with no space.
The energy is 155.1,kWh
